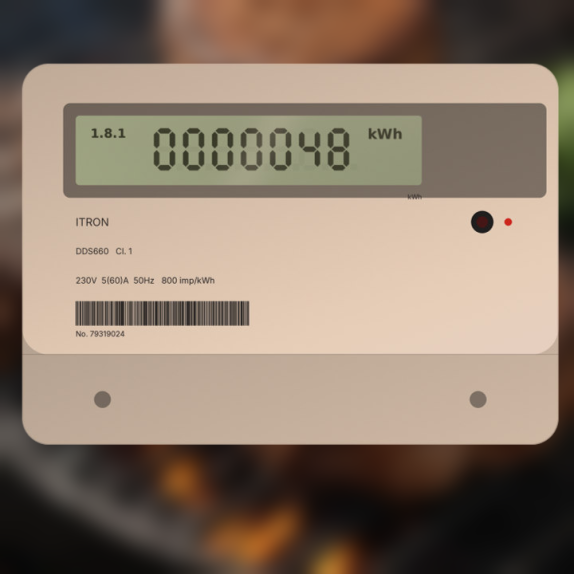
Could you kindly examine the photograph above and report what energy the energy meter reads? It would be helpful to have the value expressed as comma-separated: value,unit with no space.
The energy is 48,kWh
